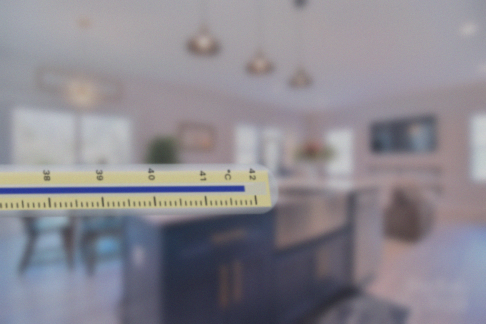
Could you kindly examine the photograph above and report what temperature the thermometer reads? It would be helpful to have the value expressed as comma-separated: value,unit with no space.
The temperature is 41.8,°C
